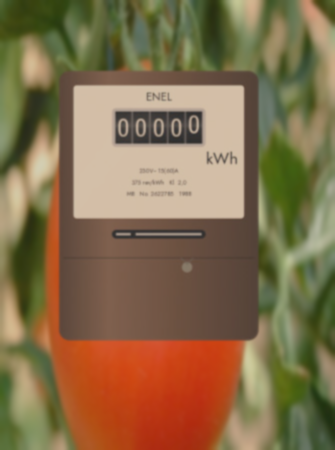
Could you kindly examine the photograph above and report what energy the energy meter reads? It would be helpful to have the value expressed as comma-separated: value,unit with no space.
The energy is 0,kWh
